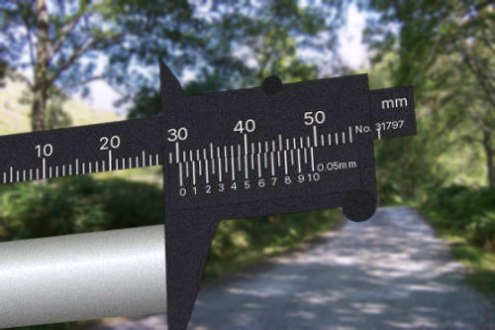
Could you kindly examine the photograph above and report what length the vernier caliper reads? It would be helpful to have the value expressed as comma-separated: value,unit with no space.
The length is 30.4,mm
